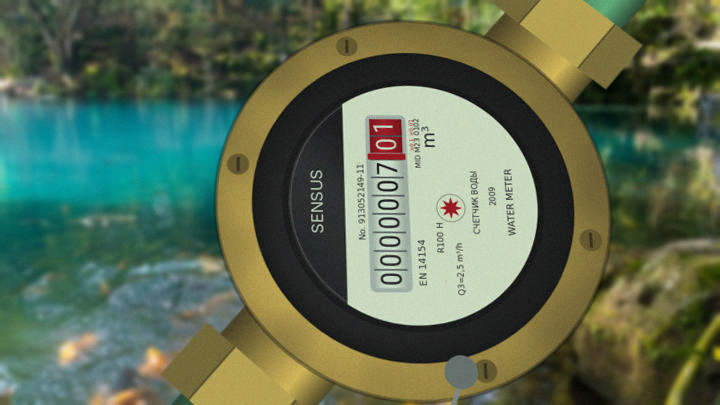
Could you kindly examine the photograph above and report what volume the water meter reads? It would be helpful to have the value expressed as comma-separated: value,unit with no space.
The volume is 7.01,m³
